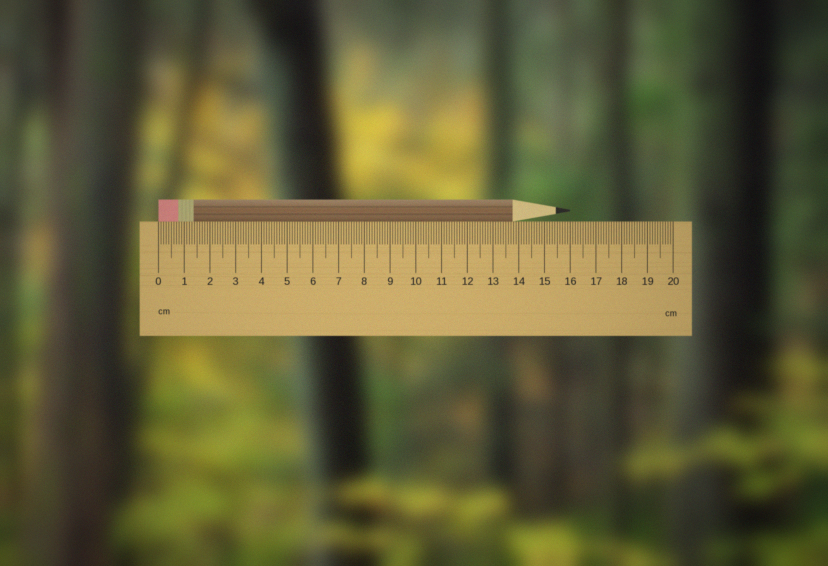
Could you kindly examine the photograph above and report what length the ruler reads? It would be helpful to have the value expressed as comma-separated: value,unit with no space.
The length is 16,cm
